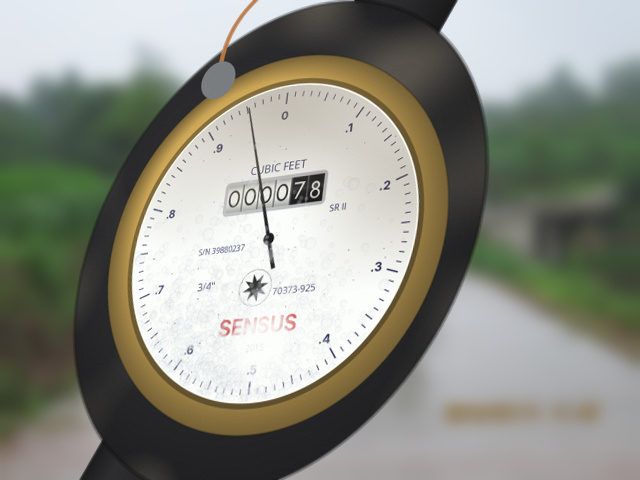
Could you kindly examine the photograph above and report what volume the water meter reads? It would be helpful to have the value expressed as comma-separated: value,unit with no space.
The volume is 77.95,ft³
